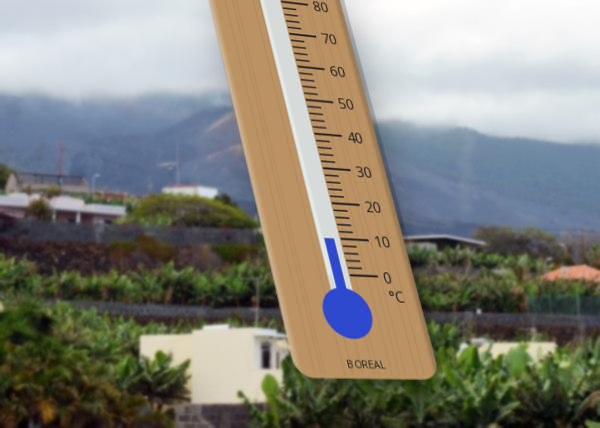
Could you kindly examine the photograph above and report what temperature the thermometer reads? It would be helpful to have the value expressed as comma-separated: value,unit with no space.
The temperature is 10,°C
